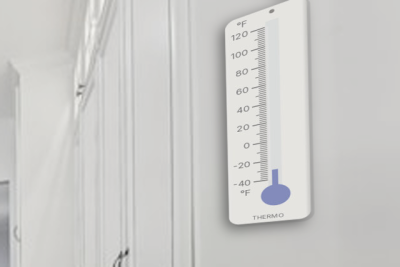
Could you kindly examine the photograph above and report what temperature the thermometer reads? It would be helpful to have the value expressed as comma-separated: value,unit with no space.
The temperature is -30,°F
